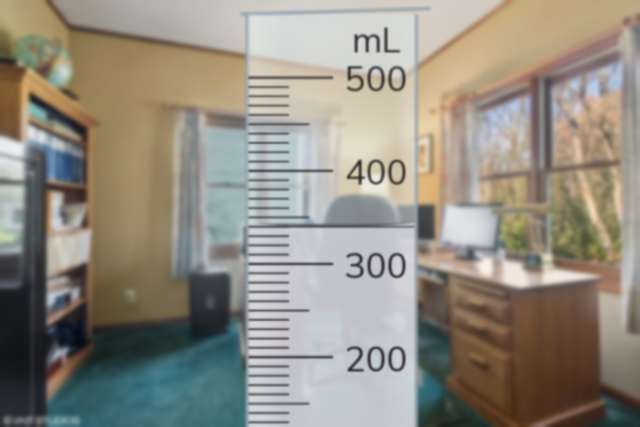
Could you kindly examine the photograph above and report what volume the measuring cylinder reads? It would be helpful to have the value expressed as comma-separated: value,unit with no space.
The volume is 340,mL
